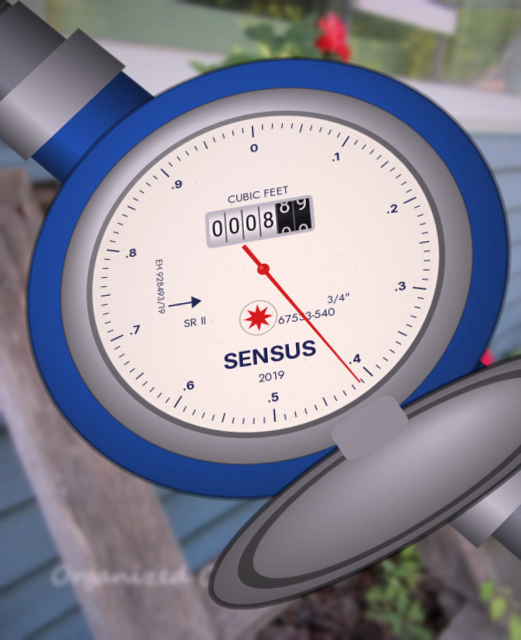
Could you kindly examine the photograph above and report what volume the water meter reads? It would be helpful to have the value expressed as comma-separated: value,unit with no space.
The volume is 889.41,ft³
